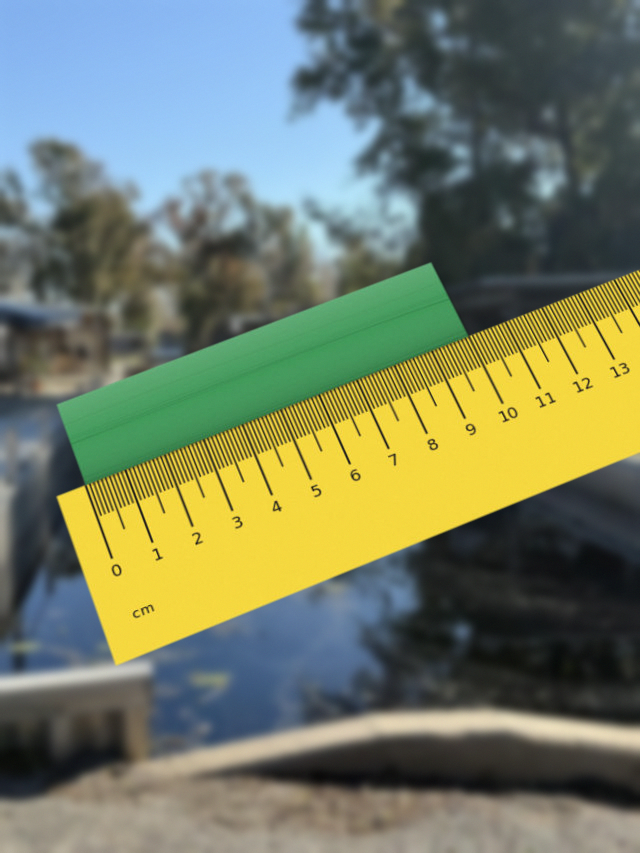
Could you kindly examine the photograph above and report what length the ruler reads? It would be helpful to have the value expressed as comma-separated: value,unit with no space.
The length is 10,cm
